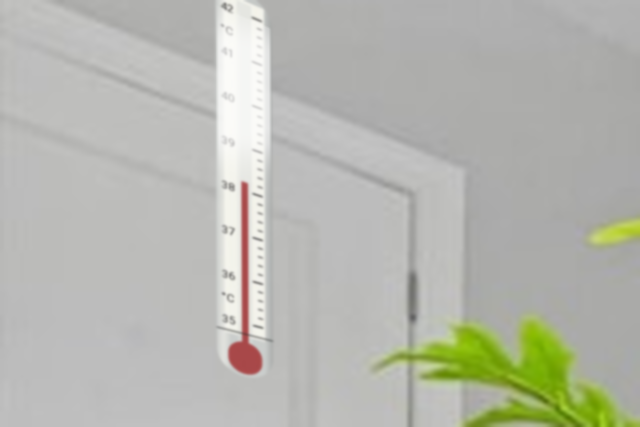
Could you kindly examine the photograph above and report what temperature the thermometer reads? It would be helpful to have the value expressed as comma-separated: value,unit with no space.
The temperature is 38.2,°C
